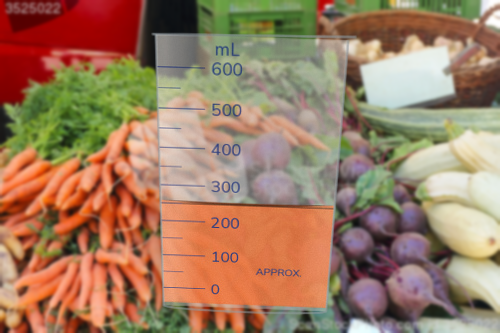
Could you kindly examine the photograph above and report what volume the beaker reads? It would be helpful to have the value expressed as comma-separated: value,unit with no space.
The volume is 250,mL
